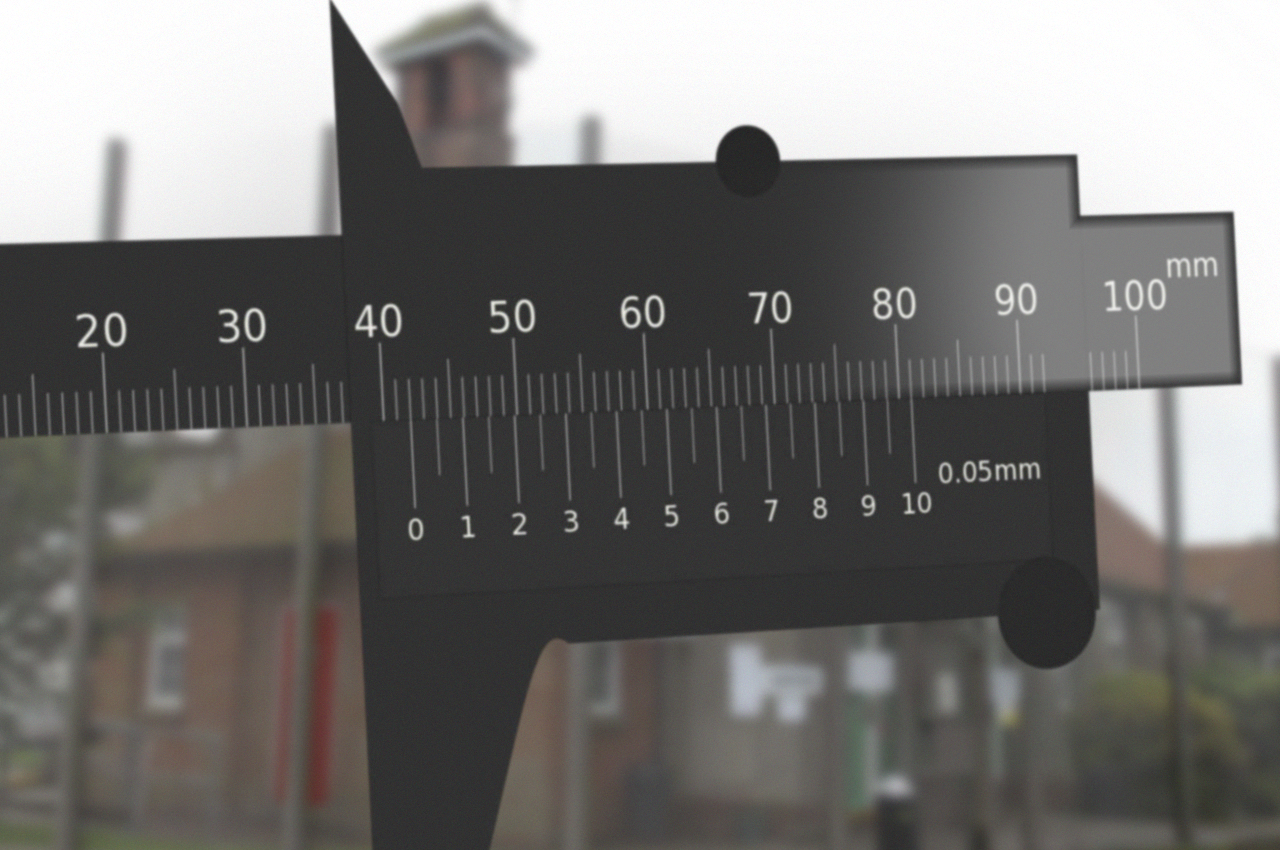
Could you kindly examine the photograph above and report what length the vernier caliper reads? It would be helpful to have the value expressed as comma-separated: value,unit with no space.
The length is 42.0,mm
